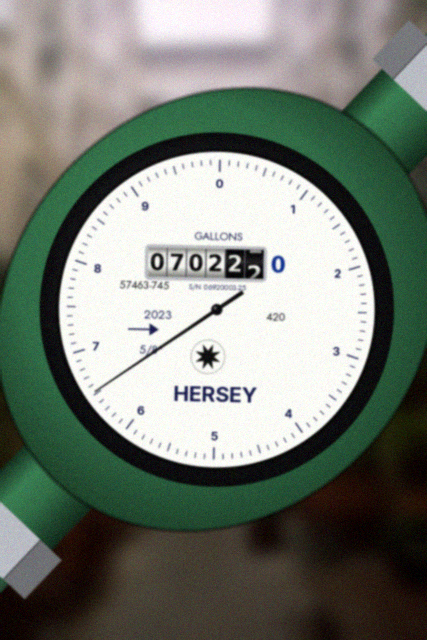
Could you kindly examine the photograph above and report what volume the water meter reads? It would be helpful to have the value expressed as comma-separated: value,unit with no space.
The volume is 702216.5,gal
